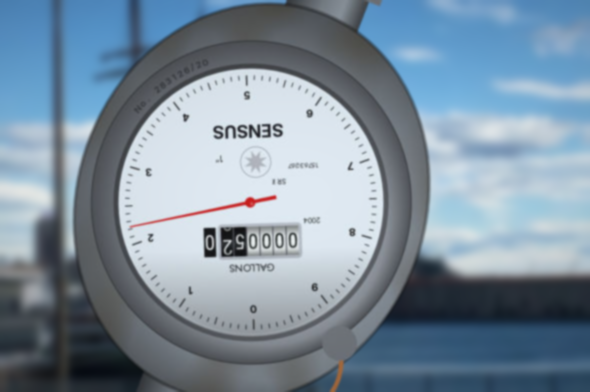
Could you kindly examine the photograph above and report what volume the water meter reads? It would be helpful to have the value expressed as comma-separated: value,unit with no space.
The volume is 522.2,gal
